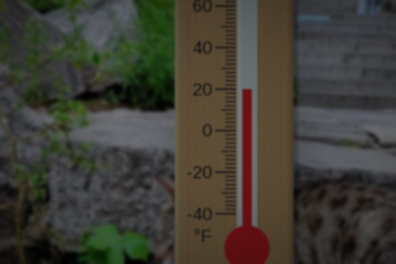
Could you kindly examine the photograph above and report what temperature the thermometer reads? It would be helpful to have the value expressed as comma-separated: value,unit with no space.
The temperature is 20,°F
